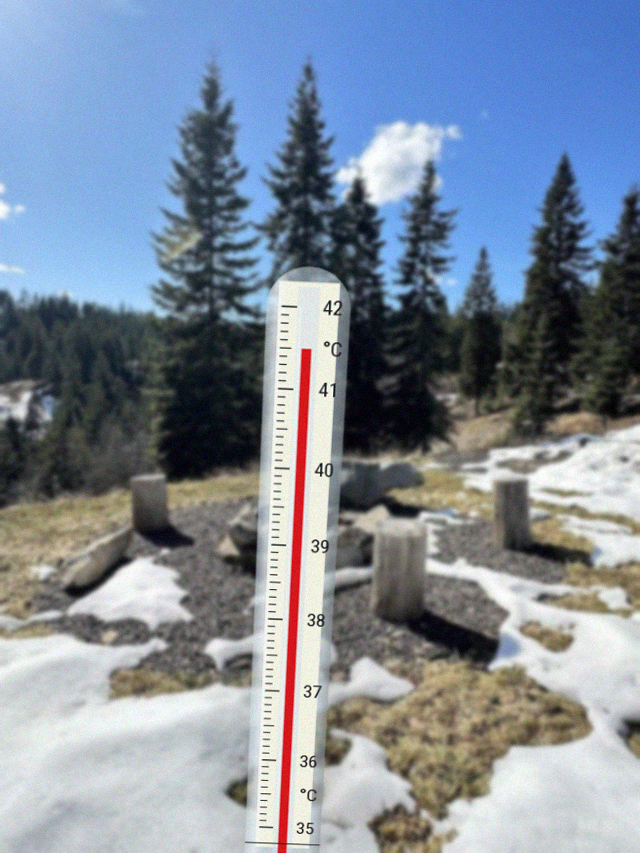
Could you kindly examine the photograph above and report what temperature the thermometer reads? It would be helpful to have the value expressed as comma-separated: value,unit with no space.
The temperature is 41.5,°C
